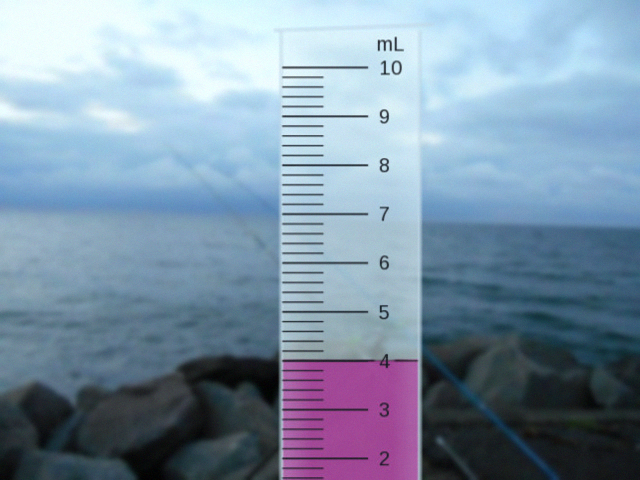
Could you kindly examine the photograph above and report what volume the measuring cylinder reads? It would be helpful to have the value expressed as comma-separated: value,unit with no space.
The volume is 4,mL
